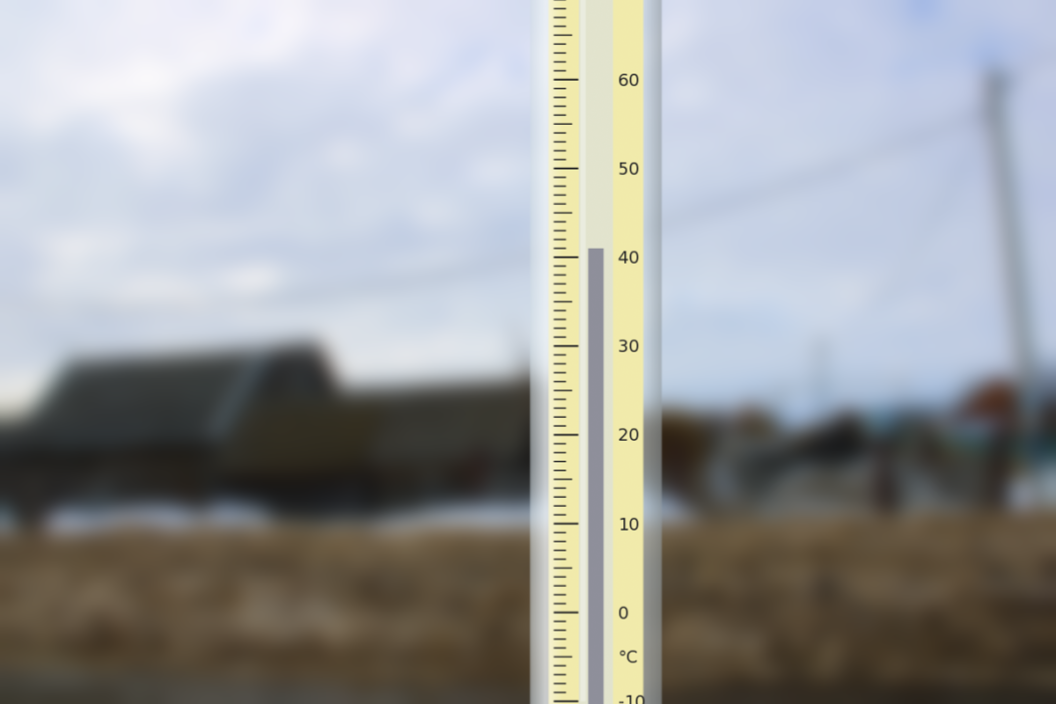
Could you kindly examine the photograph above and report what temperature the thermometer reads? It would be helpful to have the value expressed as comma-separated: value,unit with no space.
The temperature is 41,°C
